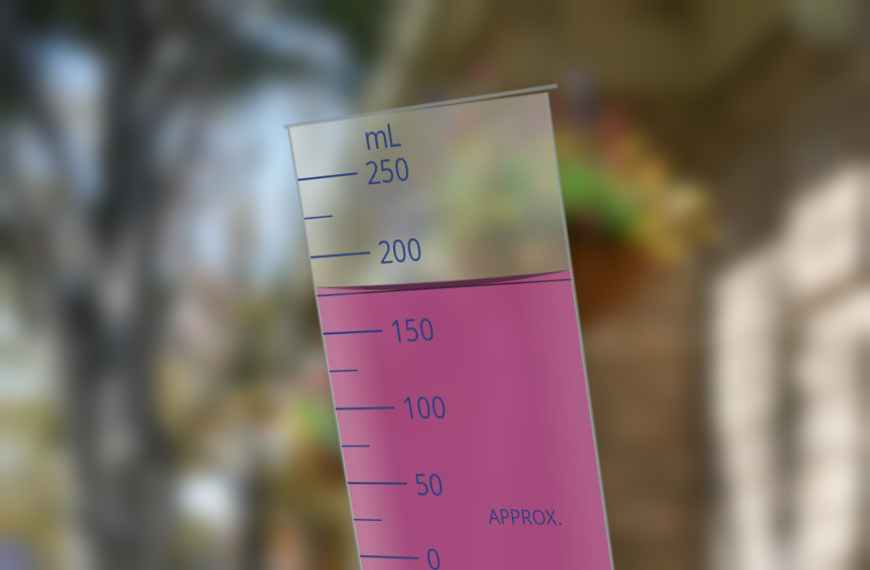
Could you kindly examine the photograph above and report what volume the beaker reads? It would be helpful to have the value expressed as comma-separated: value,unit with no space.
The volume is 175,mL
